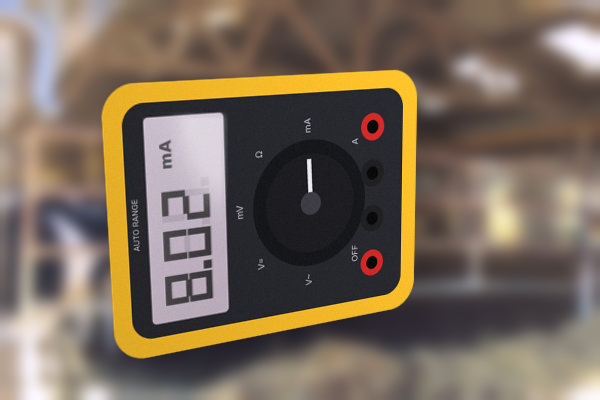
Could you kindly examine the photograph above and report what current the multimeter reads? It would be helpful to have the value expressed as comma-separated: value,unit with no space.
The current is 8.02,mA
